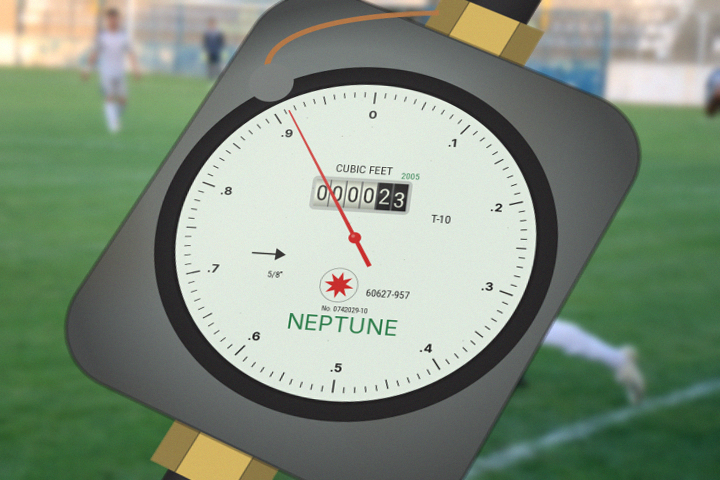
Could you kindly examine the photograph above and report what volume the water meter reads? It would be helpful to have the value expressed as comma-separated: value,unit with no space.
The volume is 22.91,ft³
